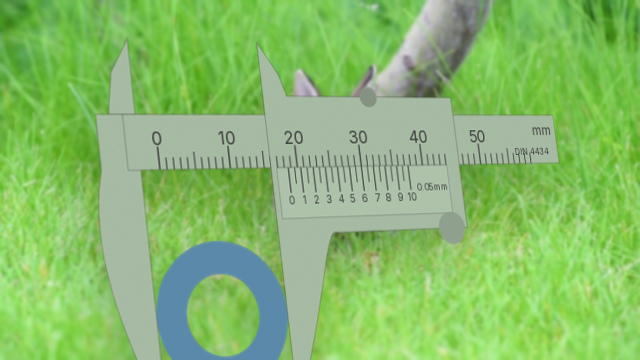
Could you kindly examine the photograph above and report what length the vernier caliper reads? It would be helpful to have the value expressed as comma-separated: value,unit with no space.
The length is 18.6,mm
